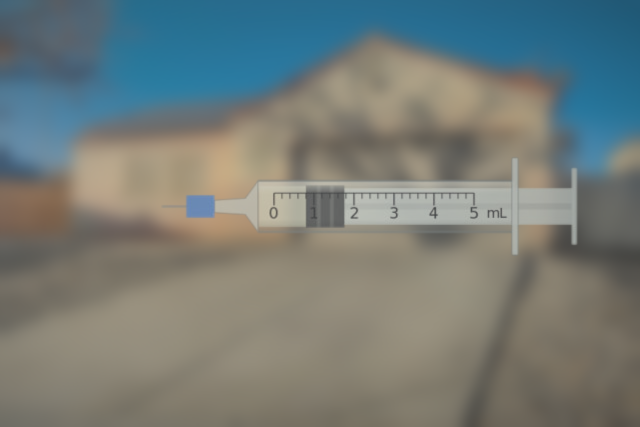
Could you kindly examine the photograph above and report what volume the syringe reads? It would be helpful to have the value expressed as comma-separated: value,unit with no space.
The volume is 0.8,mL
